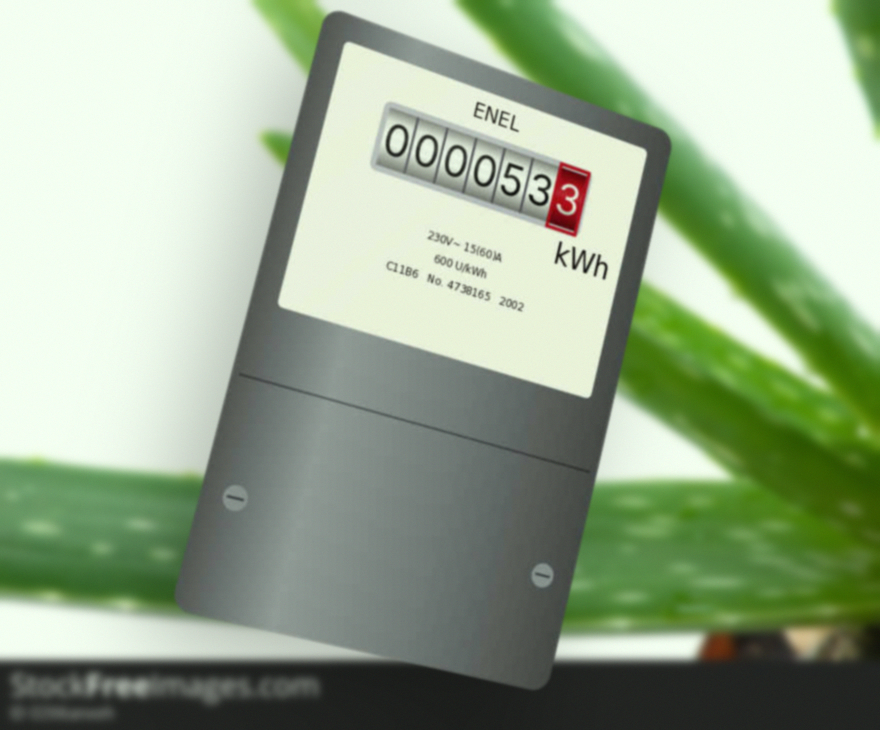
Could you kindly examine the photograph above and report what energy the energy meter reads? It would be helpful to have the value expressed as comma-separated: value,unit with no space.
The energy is 53.3,kWh
